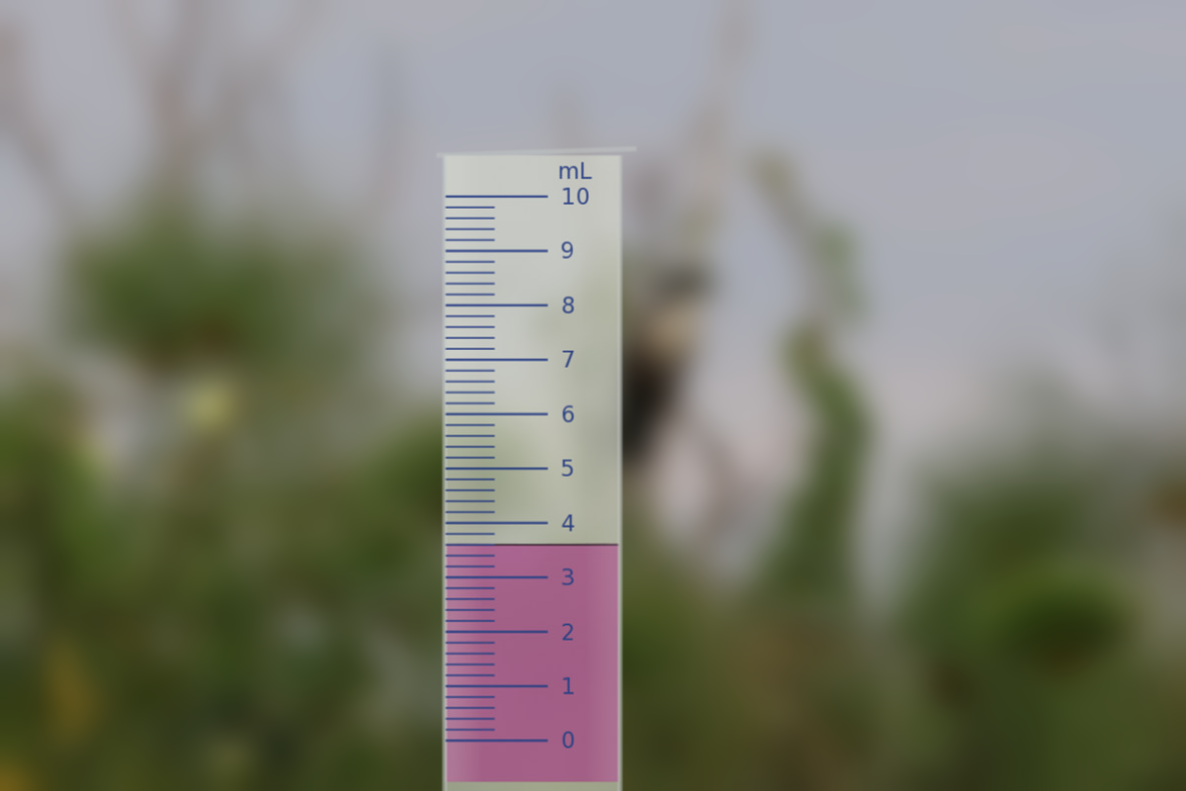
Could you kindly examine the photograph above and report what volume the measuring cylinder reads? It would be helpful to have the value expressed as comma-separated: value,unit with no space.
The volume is 3.6,mL
